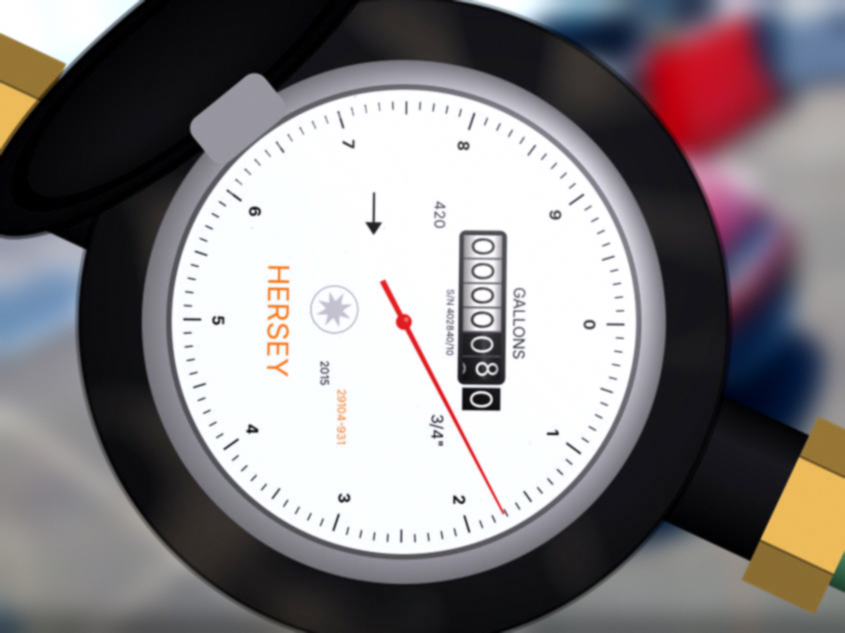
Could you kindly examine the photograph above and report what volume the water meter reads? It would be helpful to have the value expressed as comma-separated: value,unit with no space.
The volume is 81.7,gal
